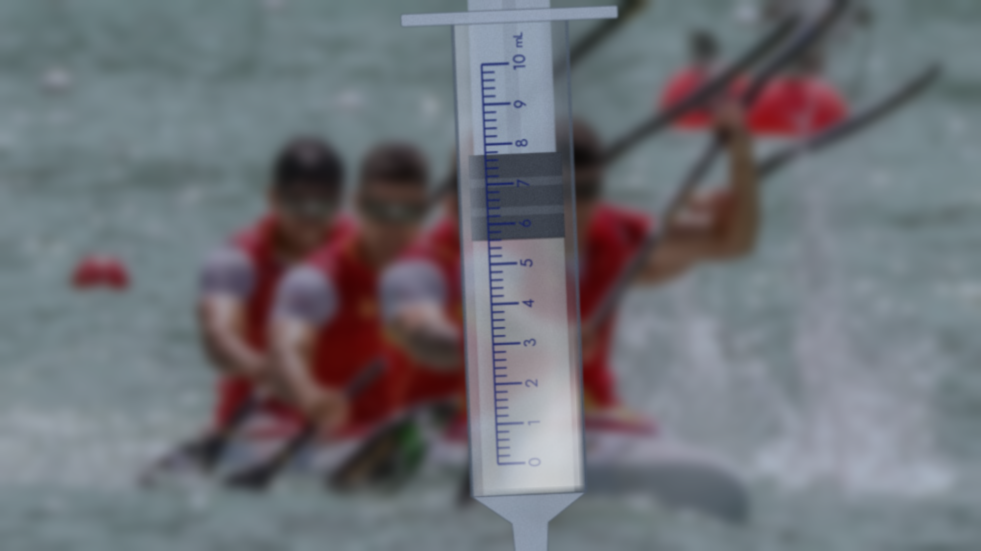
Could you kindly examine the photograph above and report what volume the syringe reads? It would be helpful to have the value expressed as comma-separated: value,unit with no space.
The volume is 5.6,mL
